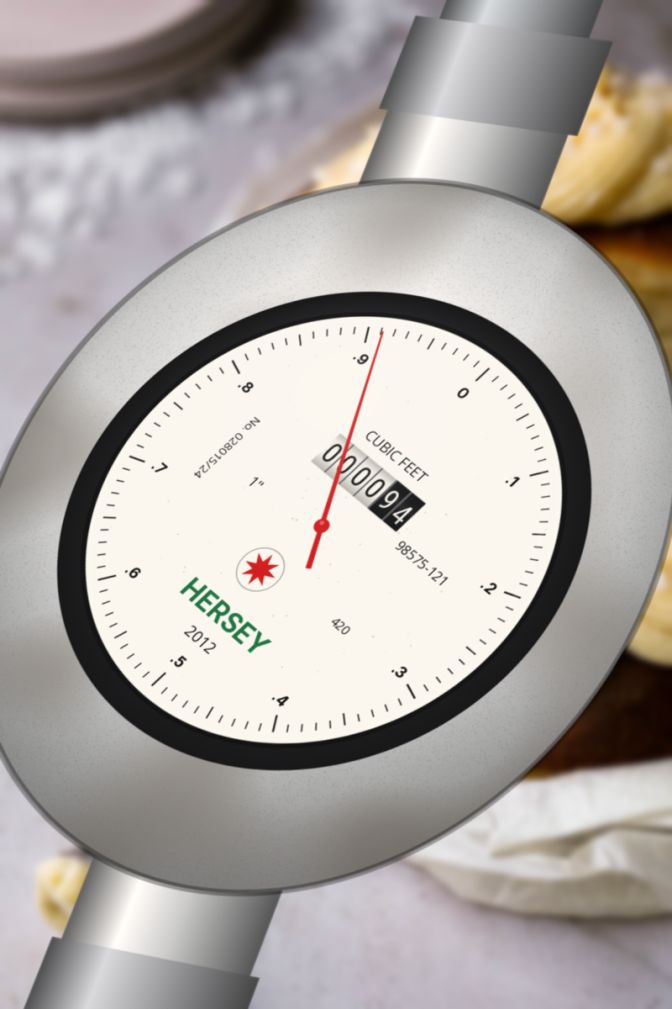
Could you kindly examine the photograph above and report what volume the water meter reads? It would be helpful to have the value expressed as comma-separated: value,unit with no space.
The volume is 93.91,ft³
